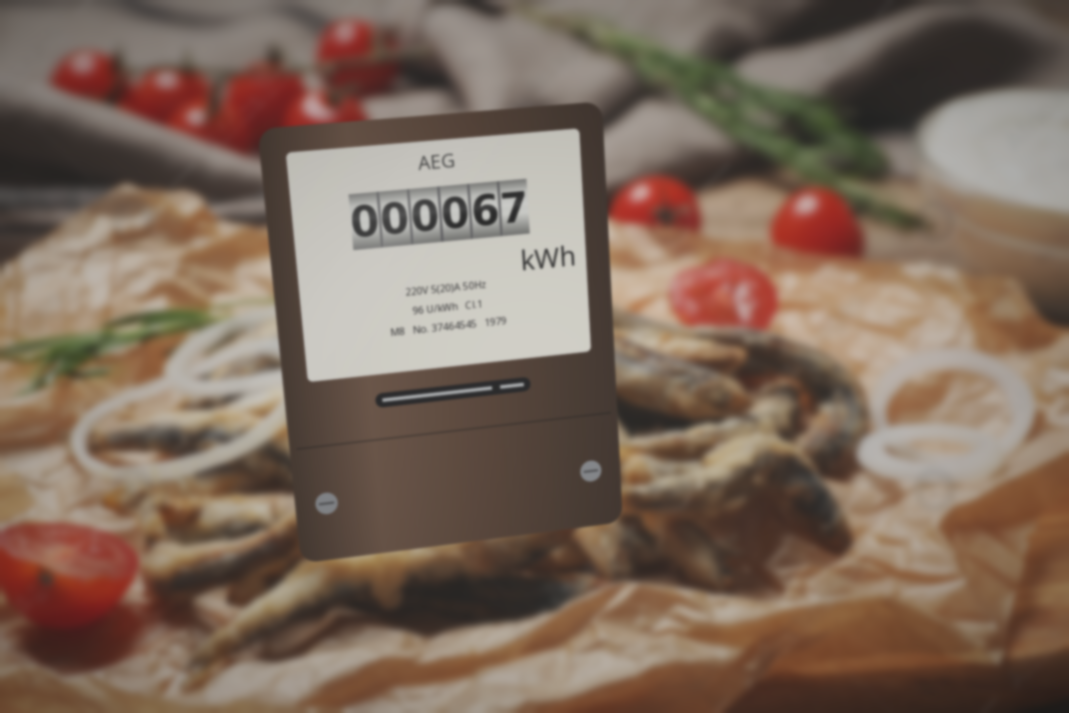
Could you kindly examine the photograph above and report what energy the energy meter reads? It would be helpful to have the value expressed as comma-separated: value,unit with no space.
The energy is 67,kWh
